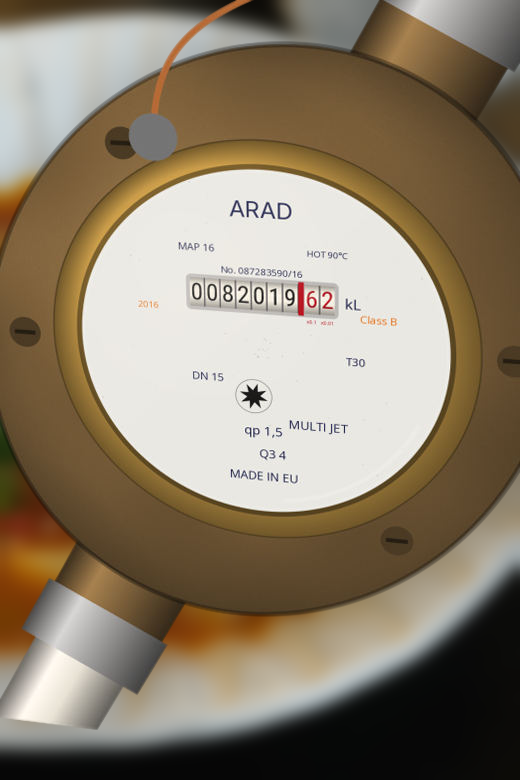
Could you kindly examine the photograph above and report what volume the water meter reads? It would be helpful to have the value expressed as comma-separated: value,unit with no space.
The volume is 82019.62,kL
